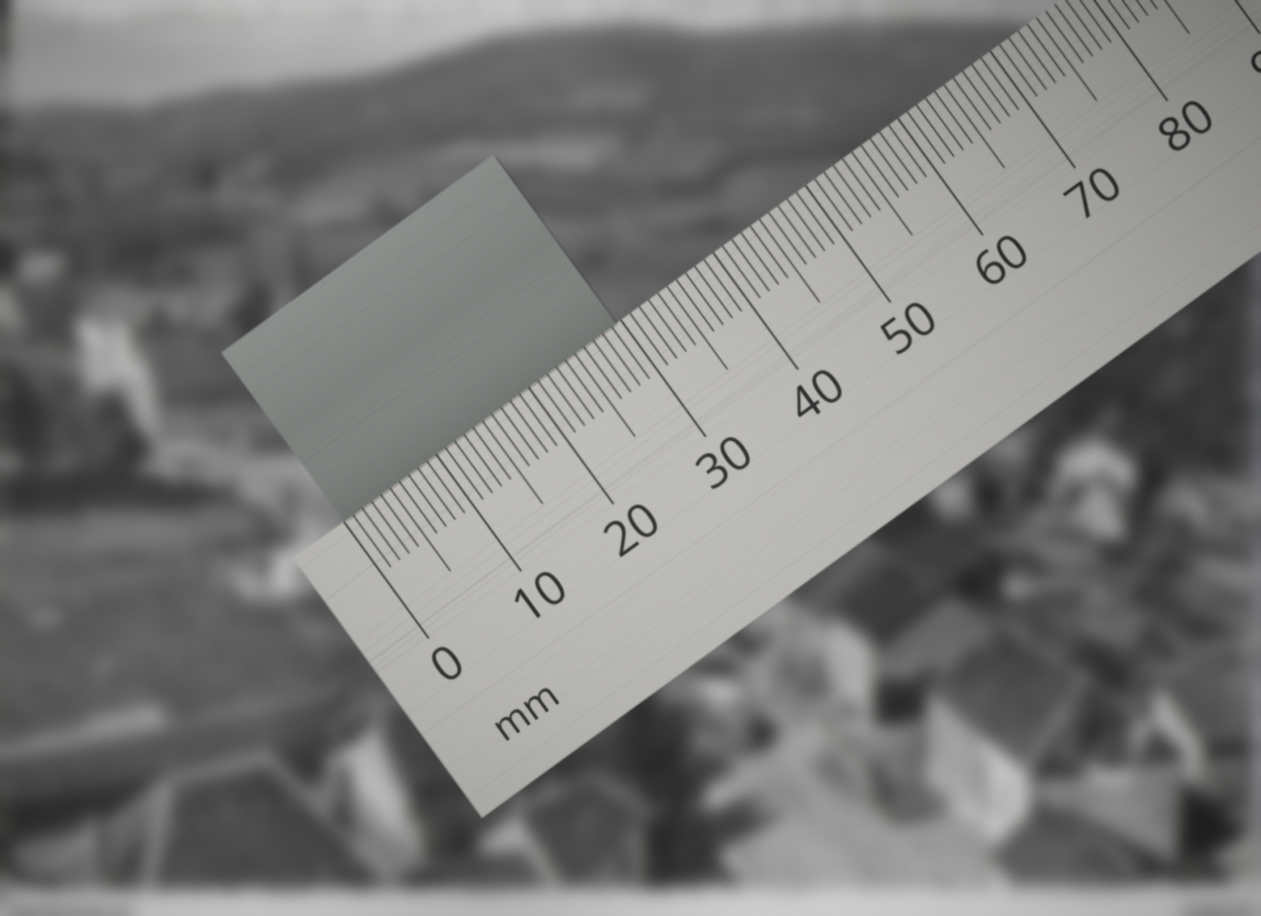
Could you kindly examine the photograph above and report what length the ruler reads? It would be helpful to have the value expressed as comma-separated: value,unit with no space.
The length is 29.5,mm
